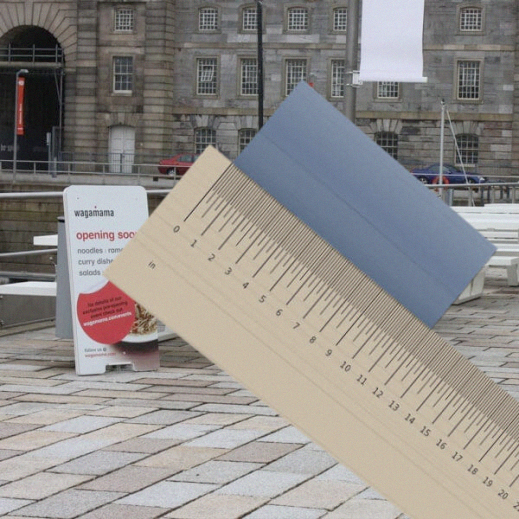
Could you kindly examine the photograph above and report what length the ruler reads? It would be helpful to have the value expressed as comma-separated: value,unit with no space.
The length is 12,in
